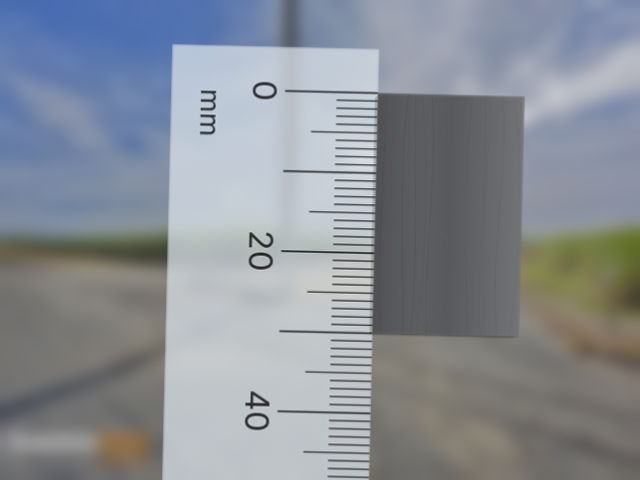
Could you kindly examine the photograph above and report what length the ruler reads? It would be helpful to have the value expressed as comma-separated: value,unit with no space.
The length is 30,mm
